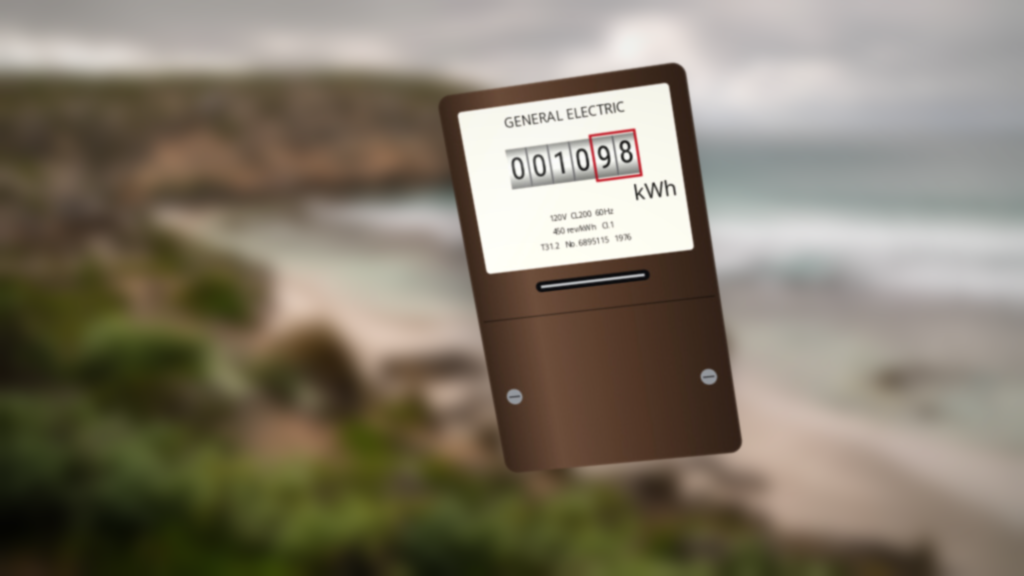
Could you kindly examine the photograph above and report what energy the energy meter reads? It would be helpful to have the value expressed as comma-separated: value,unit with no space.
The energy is 10.98,kWh
